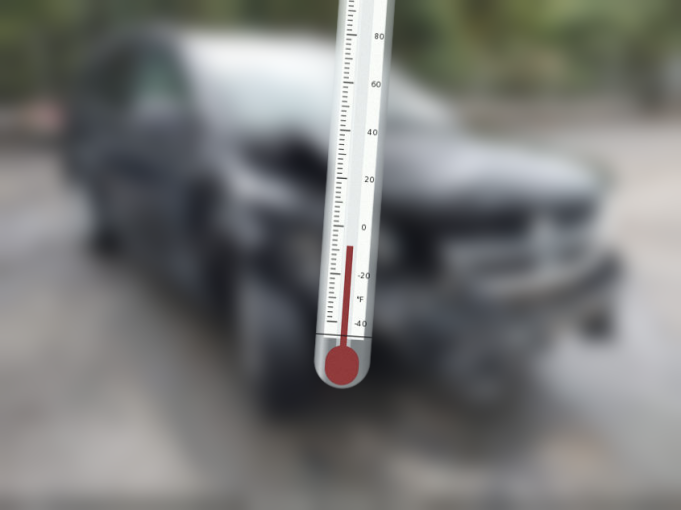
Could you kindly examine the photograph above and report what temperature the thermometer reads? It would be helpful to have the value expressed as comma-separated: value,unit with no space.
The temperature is -8,°F
